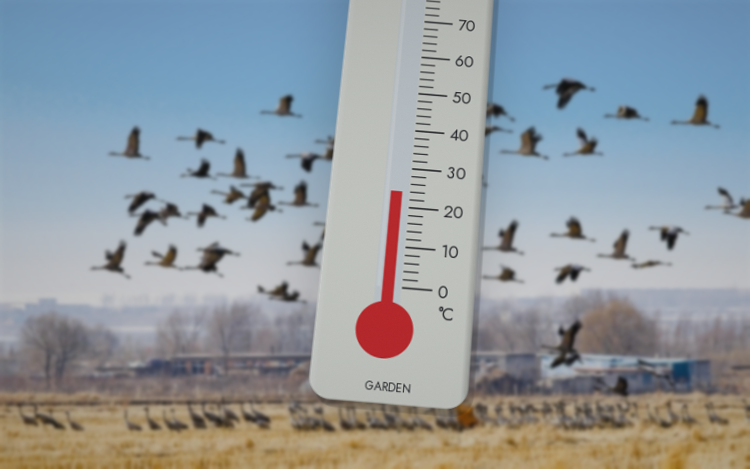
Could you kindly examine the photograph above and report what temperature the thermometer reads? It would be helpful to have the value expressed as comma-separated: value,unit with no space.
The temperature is 24,°C
